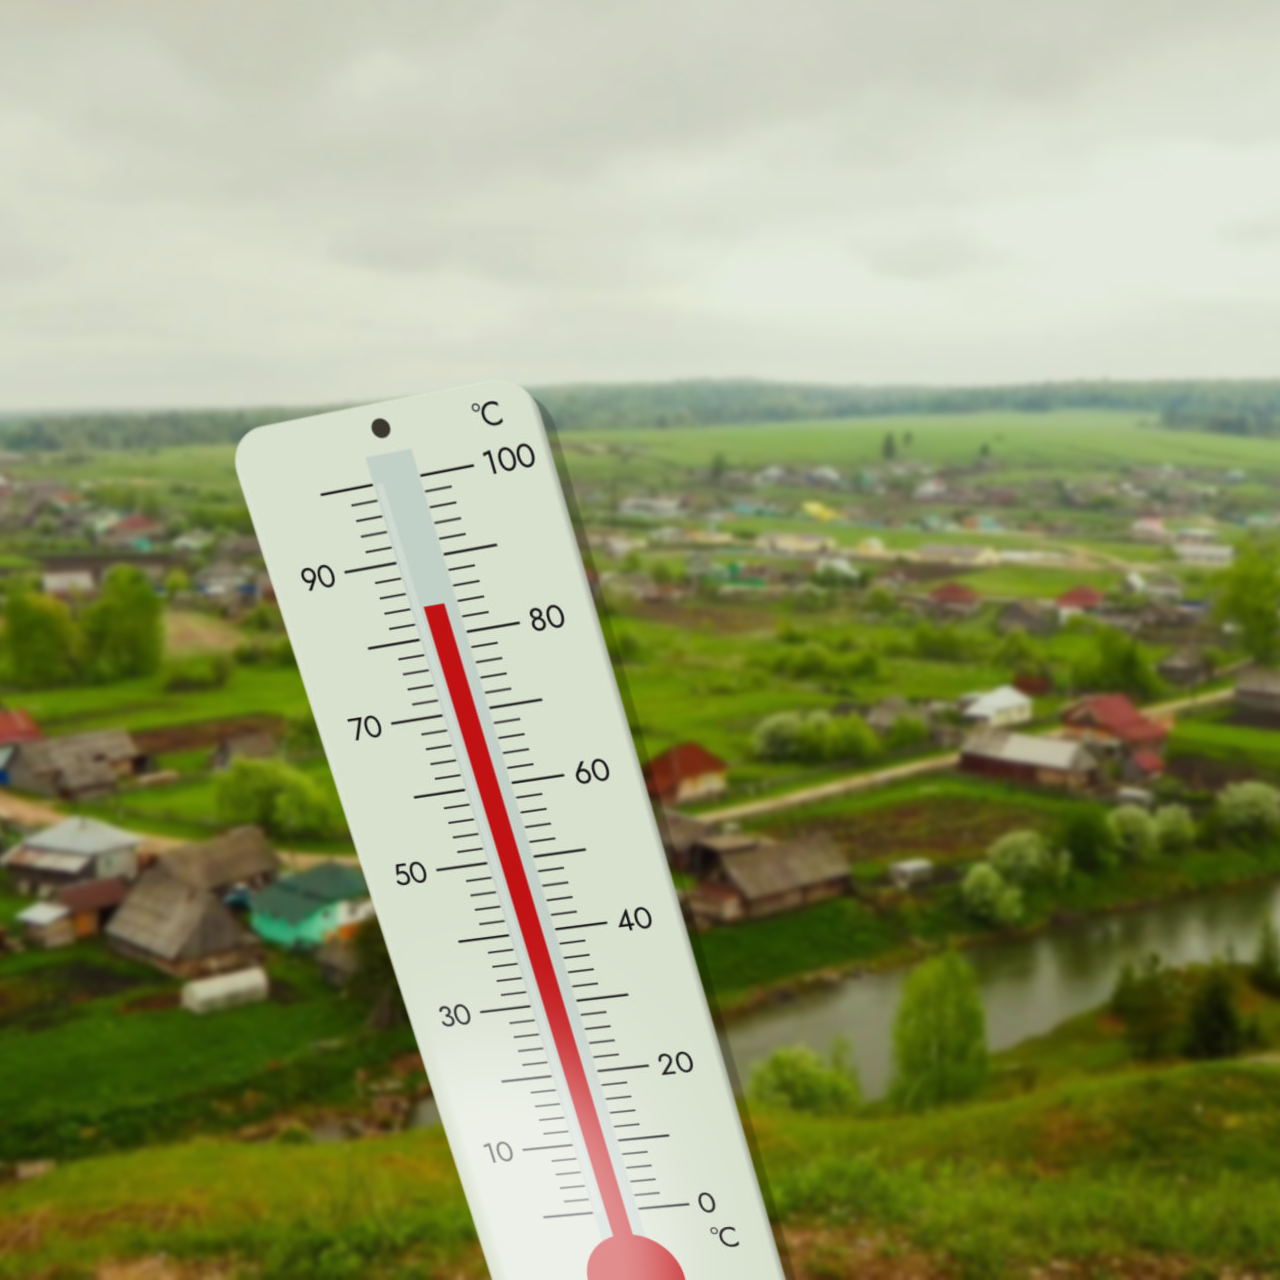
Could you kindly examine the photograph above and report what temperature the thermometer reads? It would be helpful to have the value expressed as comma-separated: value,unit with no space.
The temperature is 84,°C
